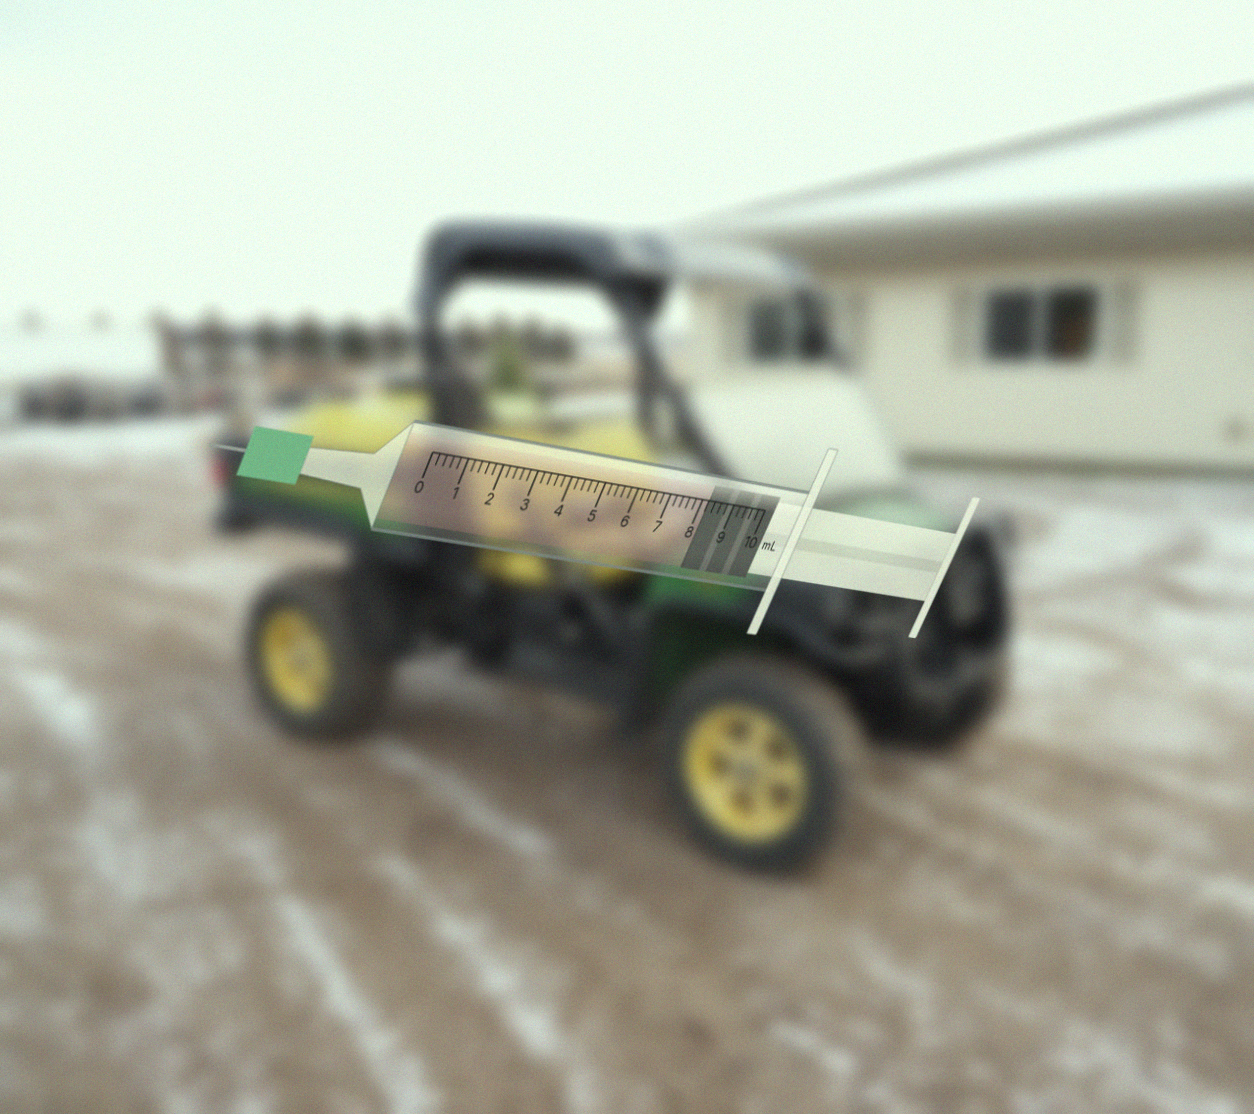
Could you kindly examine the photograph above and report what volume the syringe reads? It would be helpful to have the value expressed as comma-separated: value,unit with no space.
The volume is 8.2,mL
